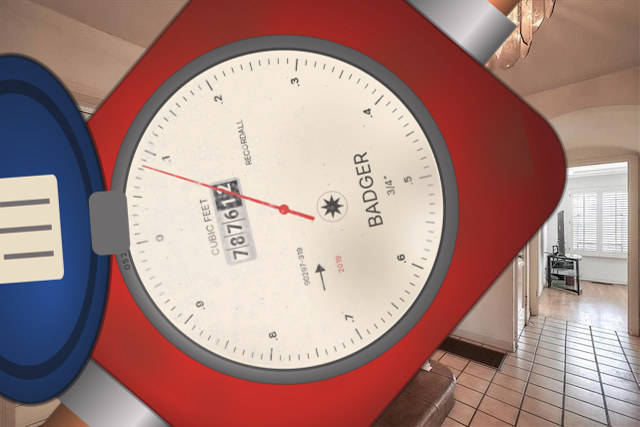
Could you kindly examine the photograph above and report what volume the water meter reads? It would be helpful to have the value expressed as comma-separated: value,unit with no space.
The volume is 787612.08,ft³
